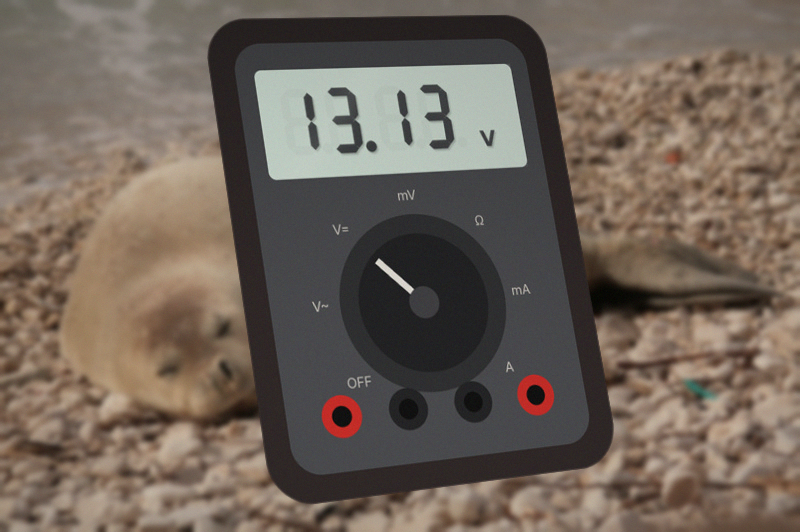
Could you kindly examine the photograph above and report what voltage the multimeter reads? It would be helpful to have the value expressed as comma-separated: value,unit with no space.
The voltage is 13.13,V
